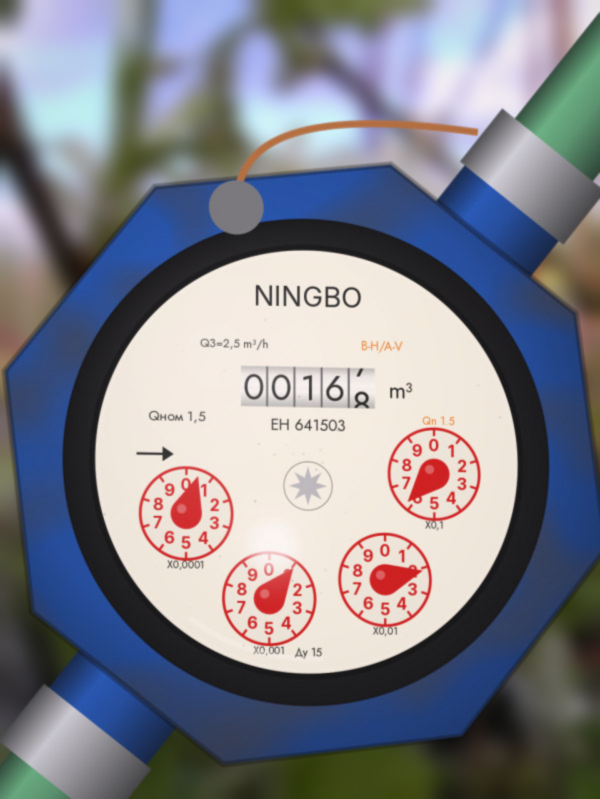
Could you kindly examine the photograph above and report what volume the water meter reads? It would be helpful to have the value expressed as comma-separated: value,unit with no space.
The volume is 167.6210,m³
